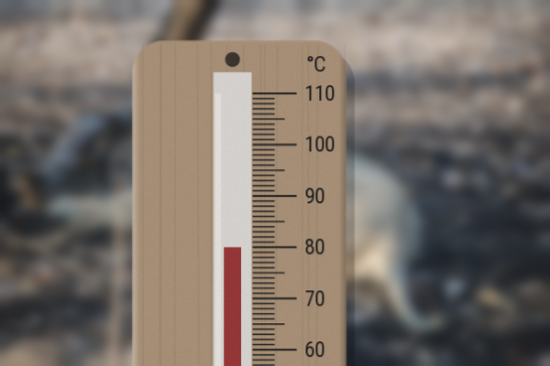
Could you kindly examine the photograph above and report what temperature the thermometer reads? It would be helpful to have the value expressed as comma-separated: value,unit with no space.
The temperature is 80,°C
